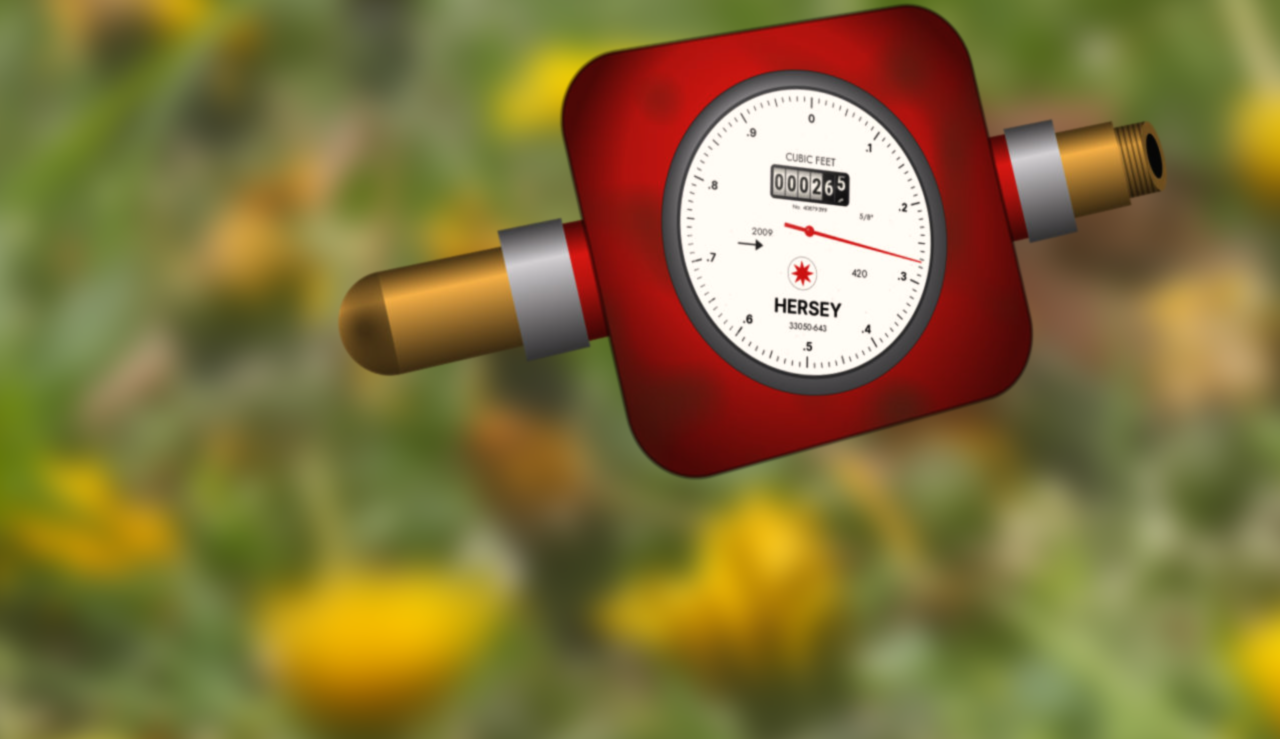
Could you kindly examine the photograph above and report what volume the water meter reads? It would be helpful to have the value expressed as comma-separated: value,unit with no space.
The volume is 265.27,ft³
